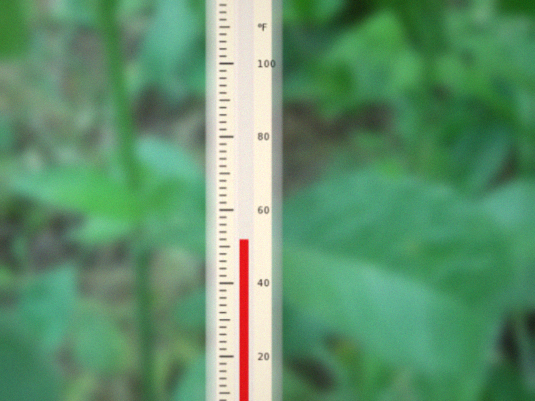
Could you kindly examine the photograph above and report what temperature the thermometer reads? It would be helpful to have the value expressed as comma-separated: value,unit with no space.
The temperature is 52,°F
